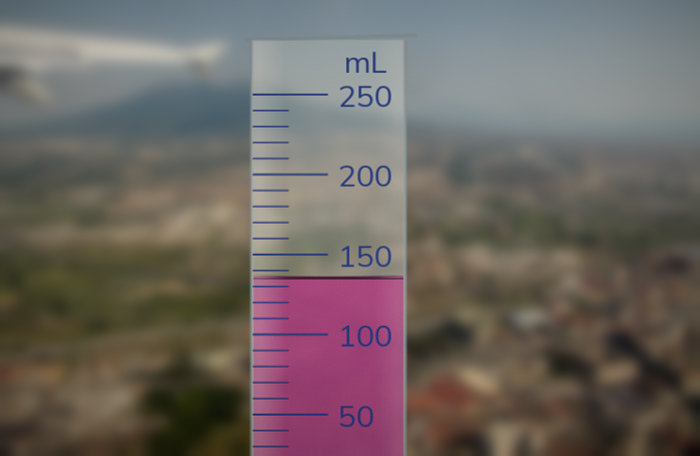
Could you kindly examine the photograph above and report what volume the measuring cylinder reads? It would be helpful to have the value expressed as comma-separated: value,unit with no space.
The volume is 135,mL
